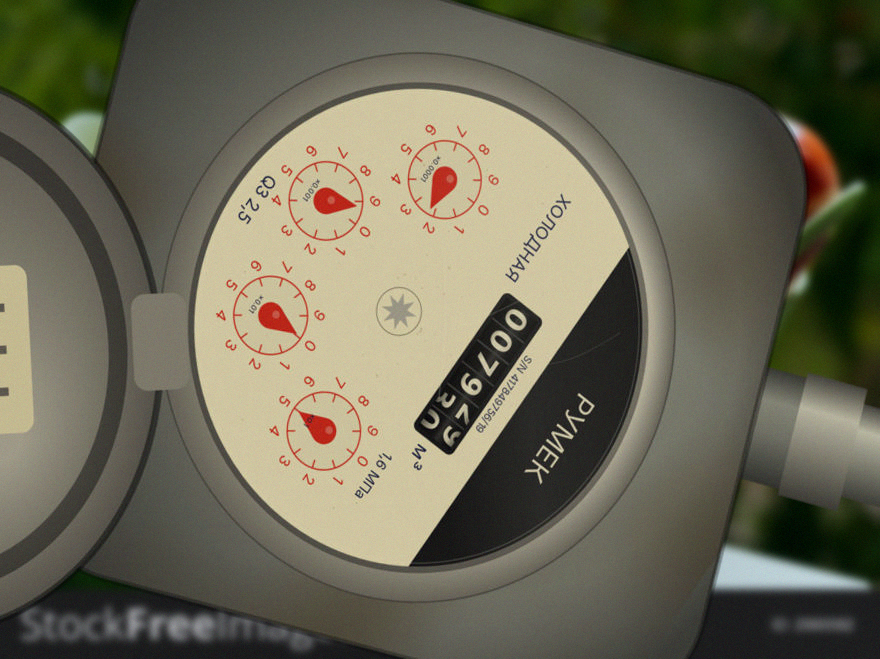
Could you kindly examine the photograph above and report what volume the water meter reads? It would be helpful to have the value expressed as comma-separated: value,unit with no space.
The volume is 7929.4992,m³
